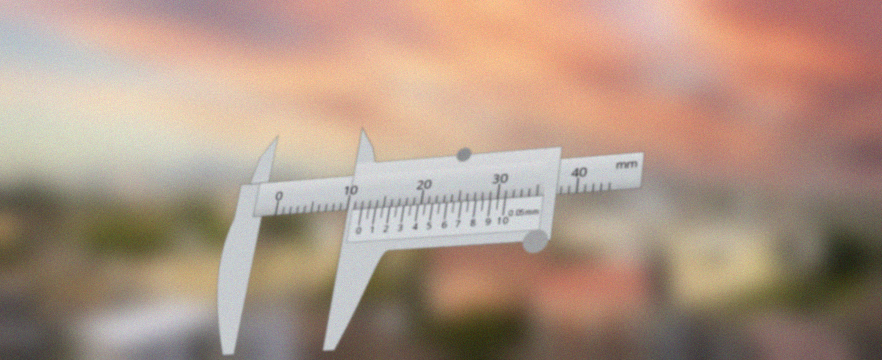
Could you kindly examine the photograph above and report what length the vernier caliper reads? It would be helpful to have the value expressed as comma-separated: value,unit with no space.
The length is 12.0,mm
